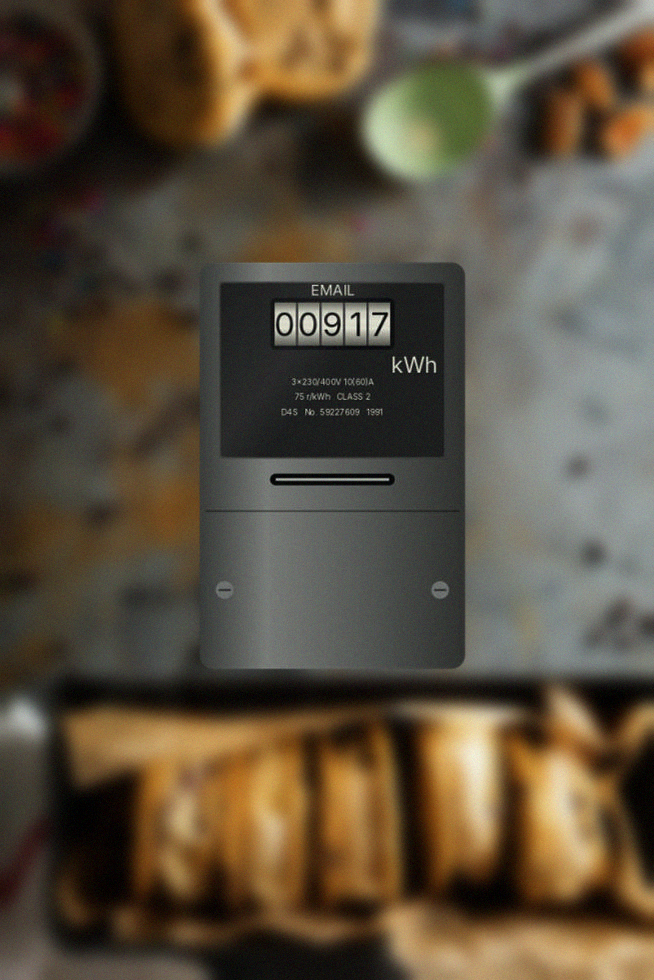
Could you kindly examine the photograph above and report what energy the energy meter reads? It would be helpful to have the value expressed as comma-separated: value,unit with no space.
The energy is 917,kWh
